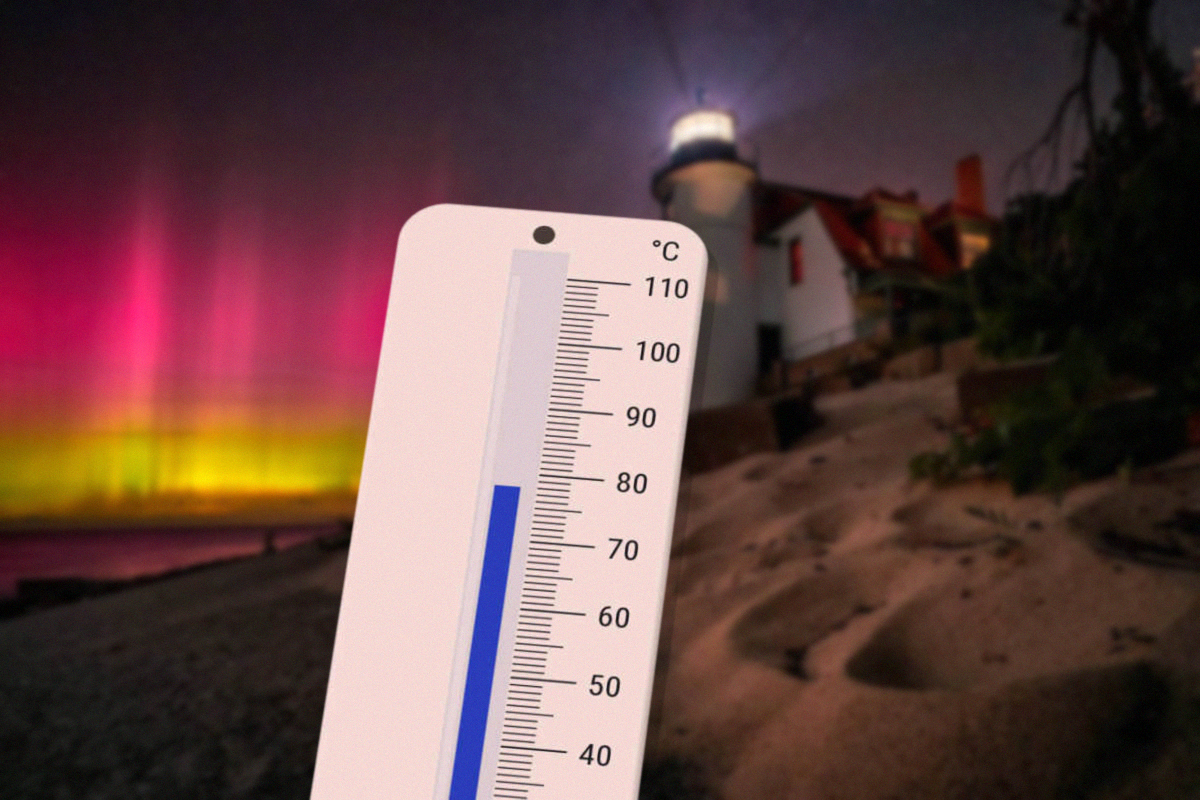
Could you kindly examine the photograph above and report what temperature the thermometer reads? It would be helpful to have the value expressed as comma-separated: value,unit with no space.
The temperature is 78,°C
